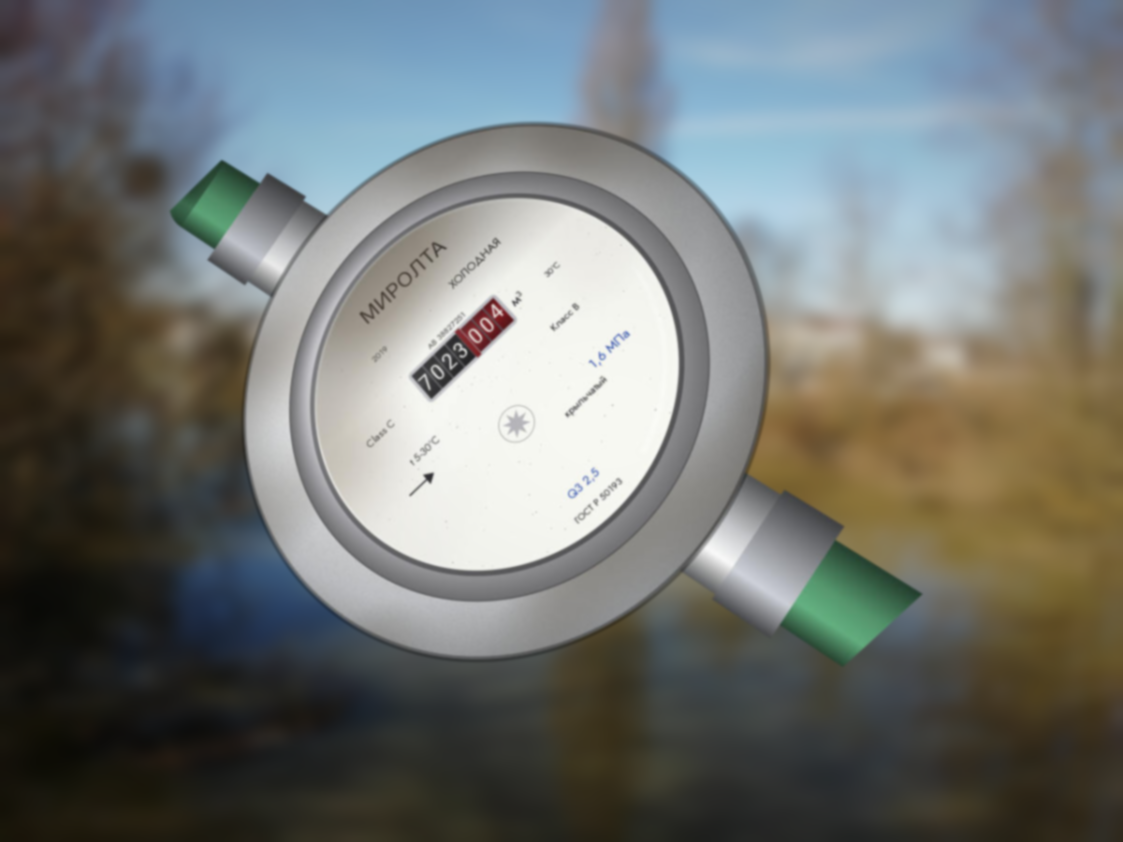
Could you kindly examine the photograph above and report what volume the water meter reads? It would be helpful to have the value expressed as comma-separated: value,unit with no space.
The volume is 7023.004,m³
